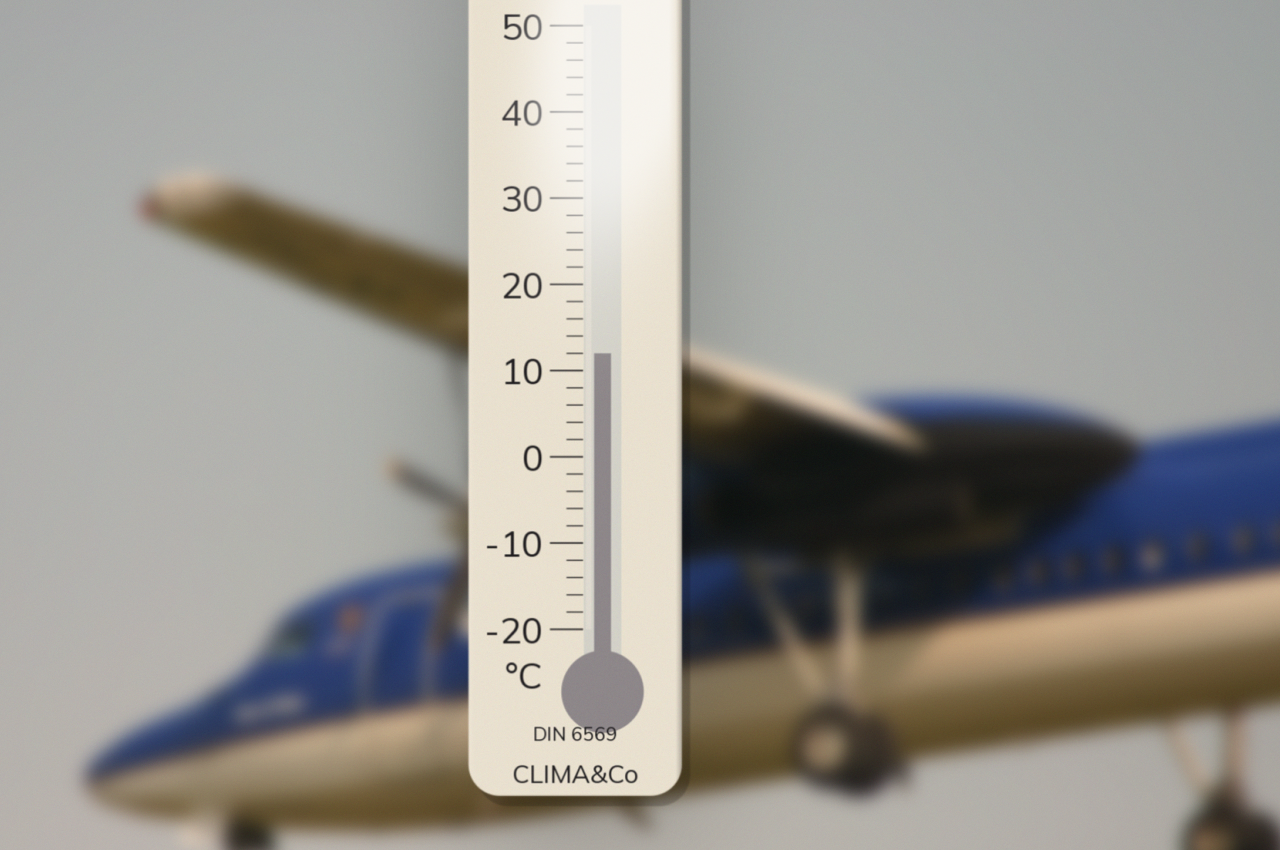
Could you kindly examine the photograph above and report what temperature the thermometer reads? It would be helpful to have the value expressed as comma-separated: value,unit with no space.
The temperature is 12,°C
